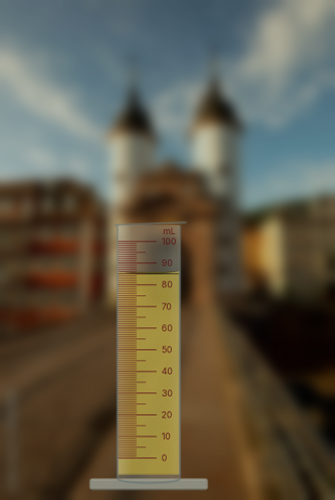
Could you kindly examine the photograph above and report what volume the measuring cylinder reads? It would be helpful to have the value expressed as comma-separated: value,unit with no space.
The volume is 85,mL
